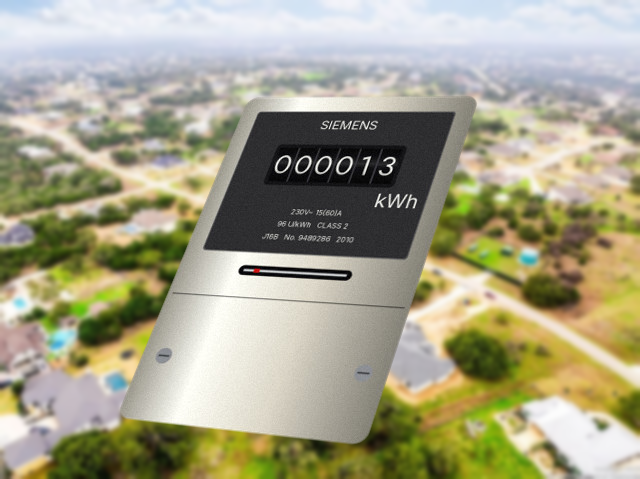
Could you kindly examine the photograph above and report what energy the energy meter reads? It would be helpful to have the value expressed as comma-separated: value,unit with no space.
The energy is 13,kWh
